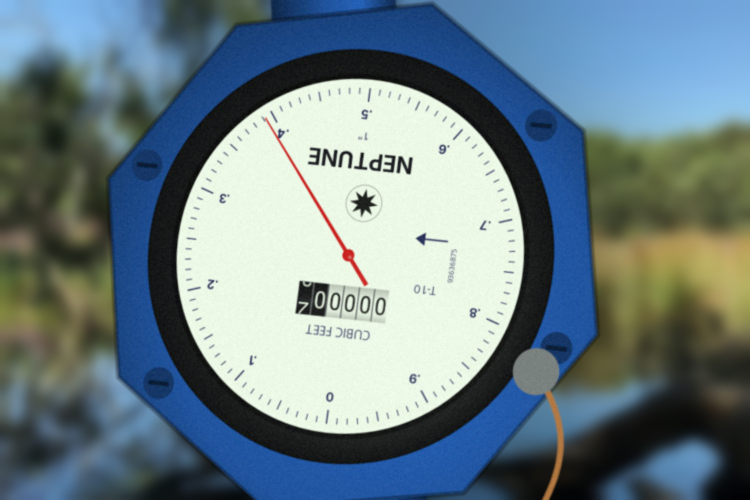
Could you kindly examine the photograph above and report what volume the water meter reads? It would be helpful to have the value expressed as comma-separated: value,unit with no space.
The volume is 2.39,ft³
